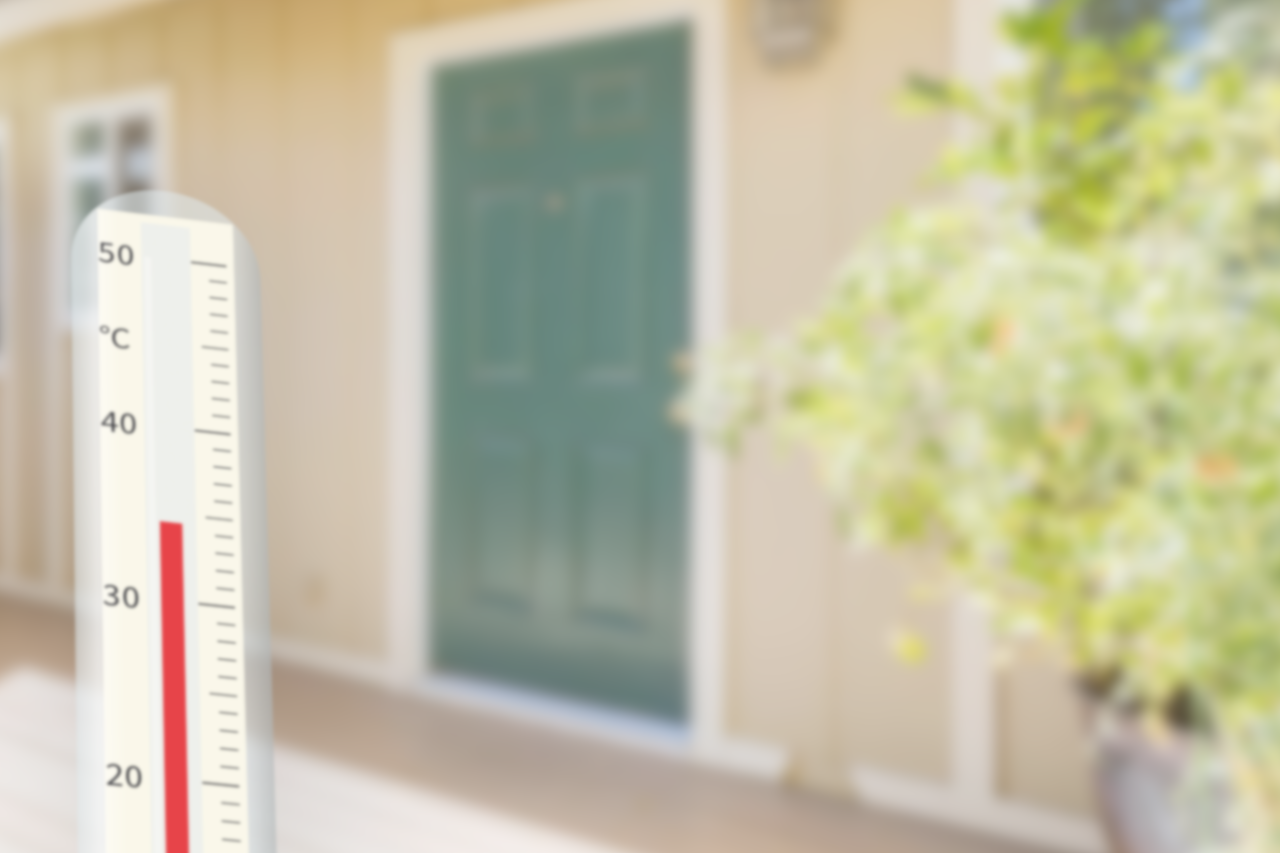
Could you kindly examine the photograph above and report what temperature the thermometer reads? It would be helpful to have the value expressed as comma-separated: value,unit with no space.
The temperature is 34.5,°C
